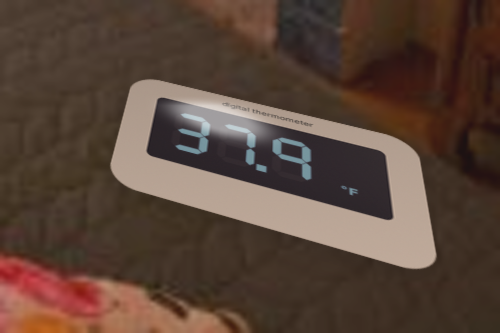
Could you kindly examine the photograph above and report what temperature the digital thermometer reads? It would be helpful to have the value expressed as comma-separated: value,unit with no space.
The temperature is 37.9,°F
